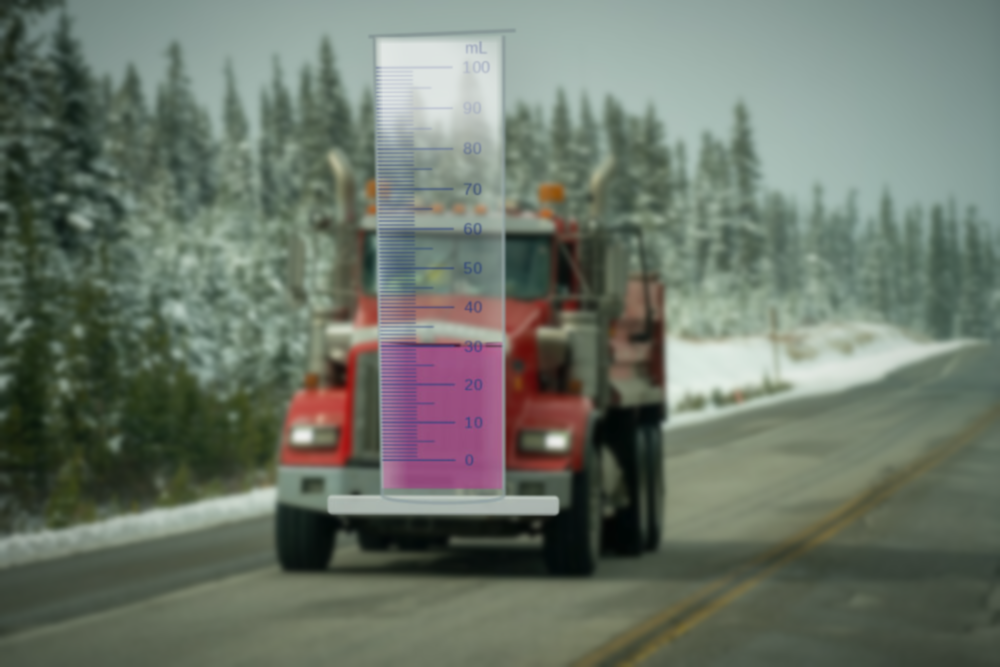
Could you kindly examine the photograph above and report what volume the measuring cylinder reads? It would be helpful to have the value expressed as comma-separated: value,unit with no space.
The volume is 30,mL
